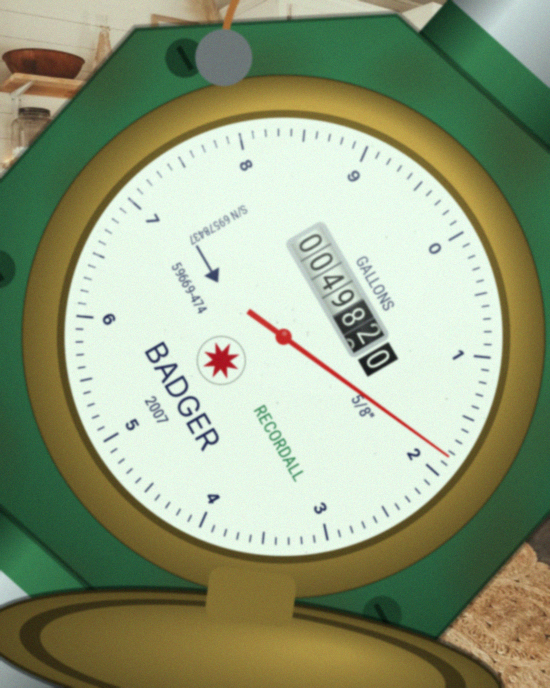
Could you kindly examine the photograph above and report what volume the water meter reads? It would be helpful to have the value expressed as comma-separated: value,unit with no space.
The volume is 49821.8,gal
